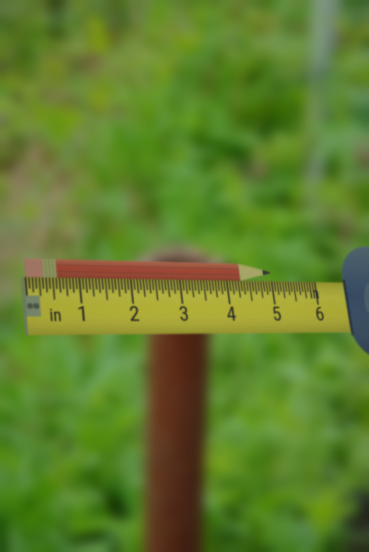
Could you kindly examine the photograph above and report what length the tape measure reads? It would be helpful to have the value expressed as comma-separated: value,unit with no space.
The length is 5,in
